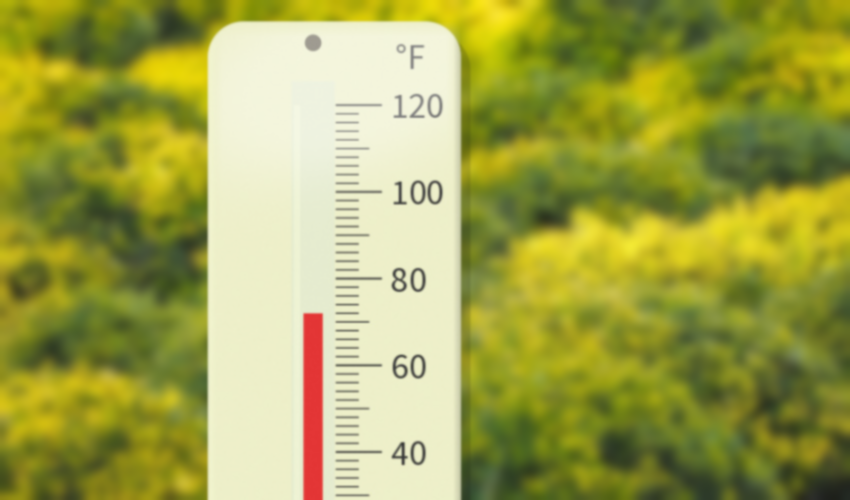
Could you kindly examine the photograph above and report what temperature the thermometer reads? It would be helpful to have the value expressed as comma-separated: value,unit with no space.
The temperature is 72,°F
